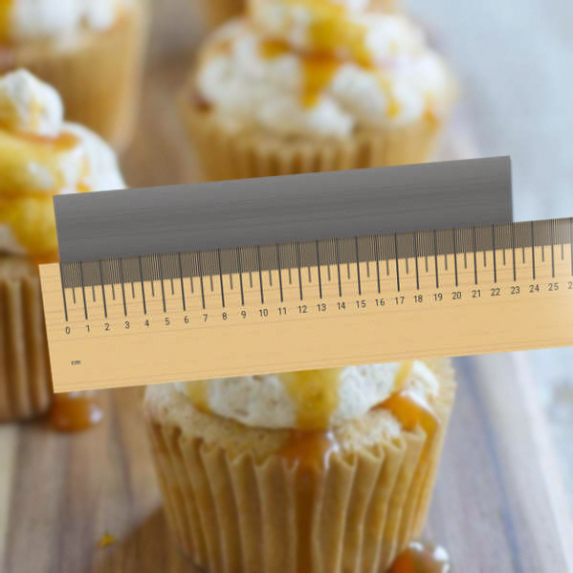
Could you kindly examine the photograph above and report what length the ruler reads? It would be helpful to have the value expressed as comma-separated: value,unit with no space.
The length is 23,cm
